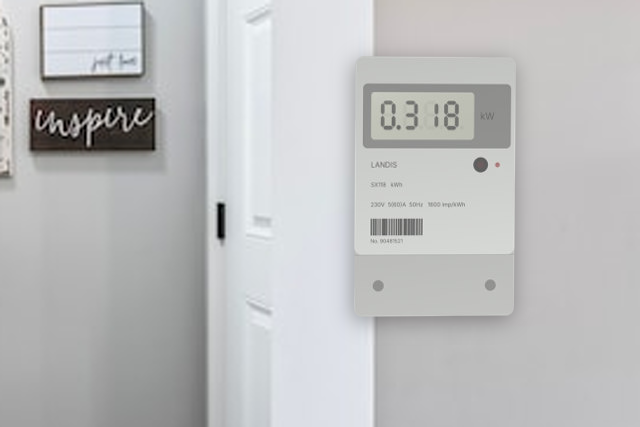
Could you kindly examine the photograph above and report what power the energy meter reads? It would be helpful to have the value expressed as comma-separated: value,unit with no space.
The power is 0.318,kW
